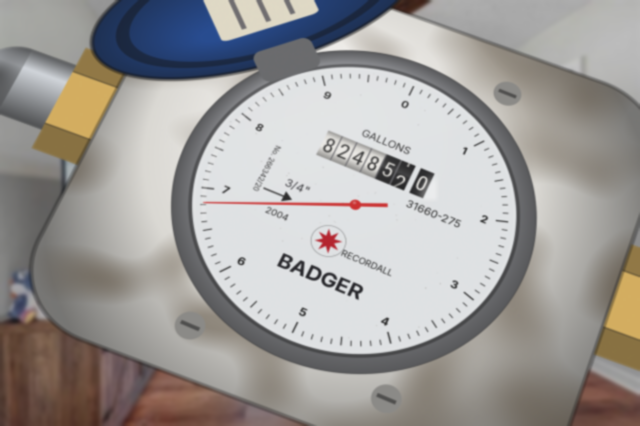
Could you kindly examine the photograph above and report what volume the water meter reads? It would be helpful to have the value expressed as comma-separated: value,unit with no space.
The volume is 8248516.8,gal
